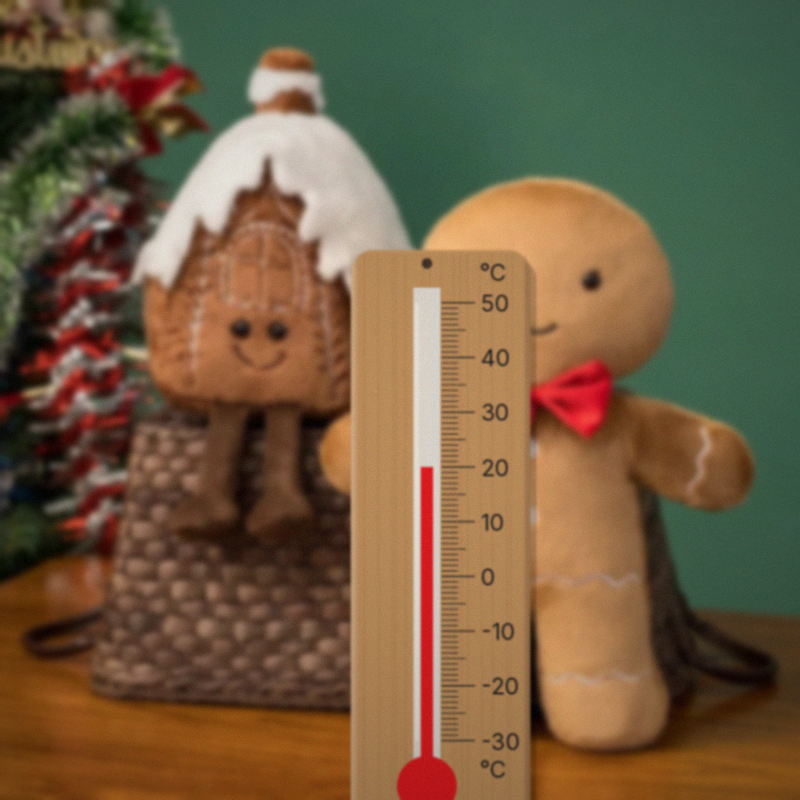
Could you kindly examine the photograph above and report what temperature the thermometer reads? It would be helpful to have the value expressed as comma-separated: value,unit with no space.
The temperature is 20,°C
